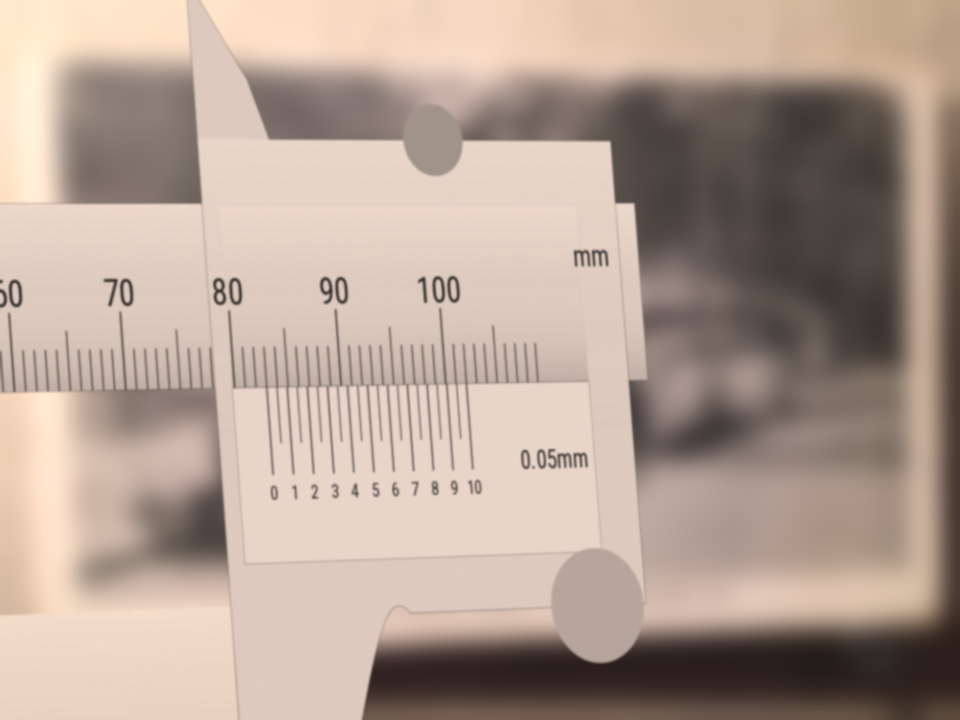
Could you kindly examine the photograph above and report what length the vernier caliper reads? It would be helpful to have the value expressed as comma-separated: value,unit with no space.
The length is 83.0,mm
